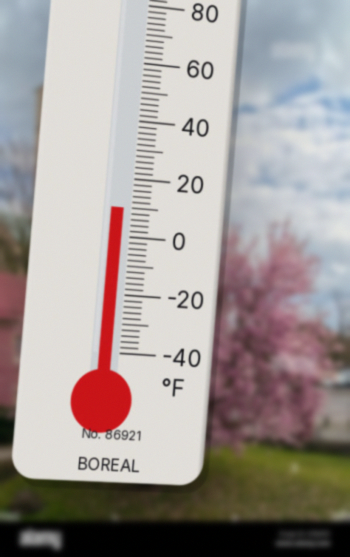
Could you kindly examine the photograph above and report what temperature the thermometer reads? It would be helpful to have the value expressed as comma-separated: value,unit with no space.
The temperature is 10,°F
